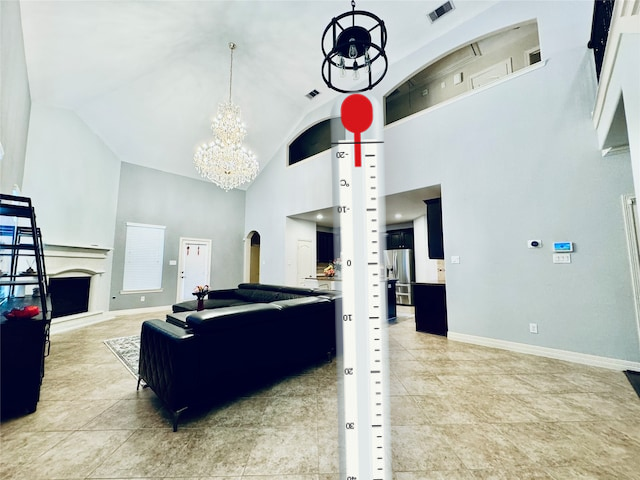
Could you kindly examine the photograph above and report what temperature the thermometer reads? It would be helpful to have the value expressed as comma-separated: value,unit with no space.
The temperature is -18,°C
